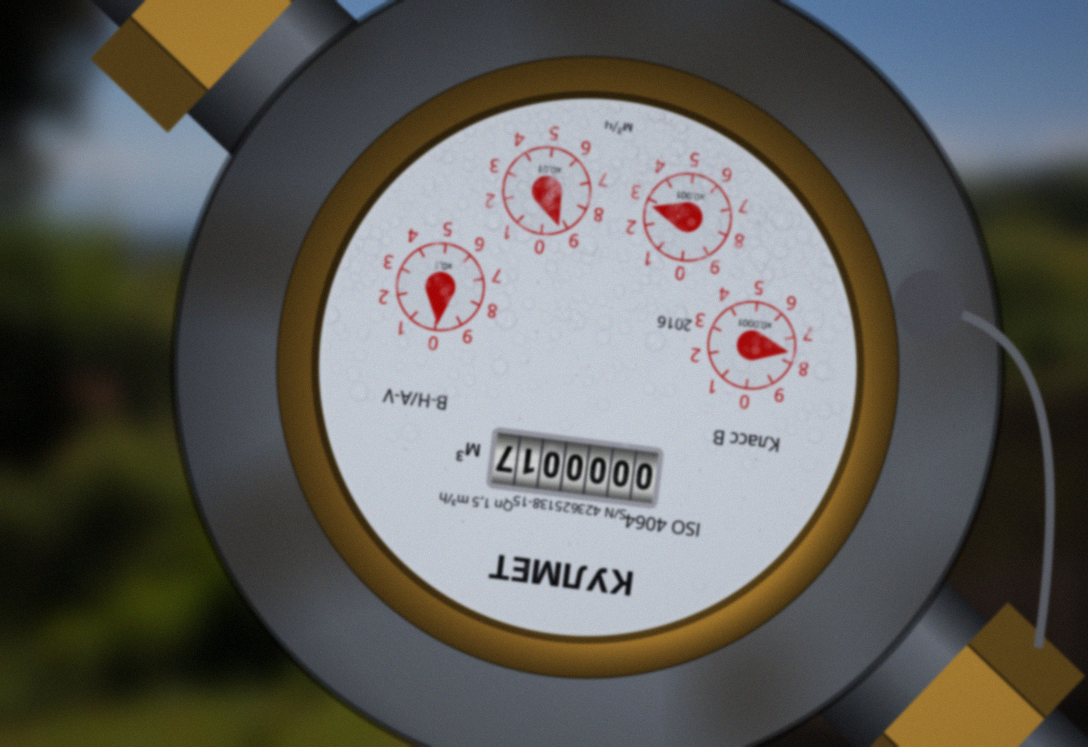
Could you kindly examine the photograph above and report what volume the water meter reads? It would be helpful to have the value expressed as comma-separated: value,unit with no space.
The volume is 16.9927,m³
